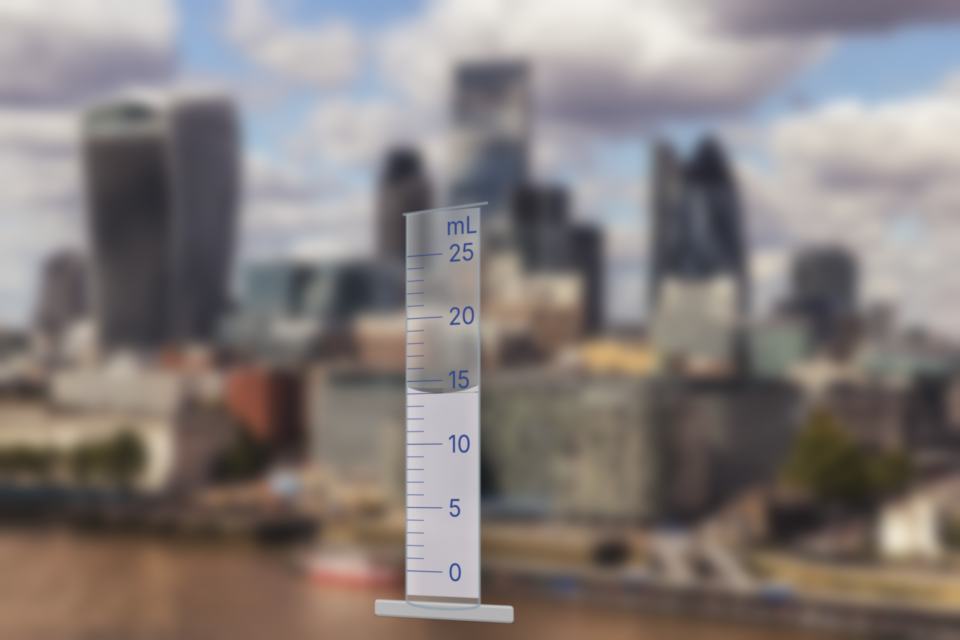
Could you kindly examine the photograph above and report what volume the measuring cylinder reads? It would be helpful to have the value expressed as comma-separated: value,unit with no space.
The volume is 14,mL
